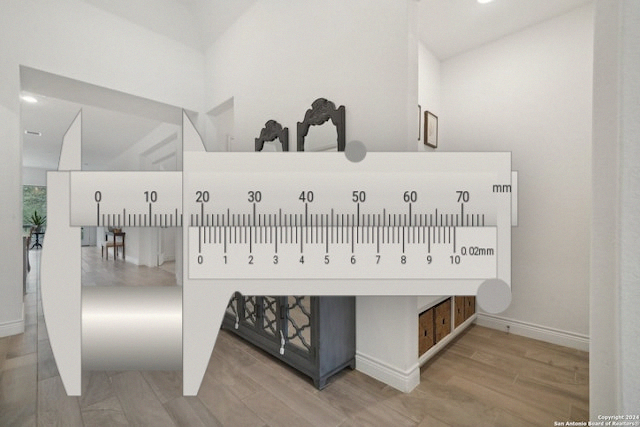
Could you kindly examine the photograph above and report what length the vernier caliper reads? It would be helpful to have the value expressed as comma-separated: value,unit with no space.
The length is 19.5,mm
